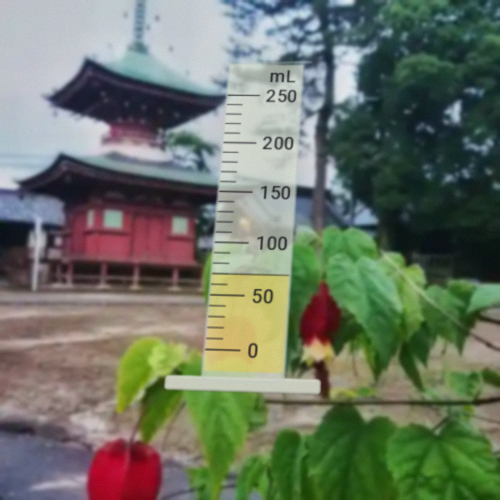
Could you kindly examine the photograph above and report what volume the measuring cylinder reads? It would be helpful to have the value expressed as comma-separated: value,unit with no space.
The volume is 70,mL
